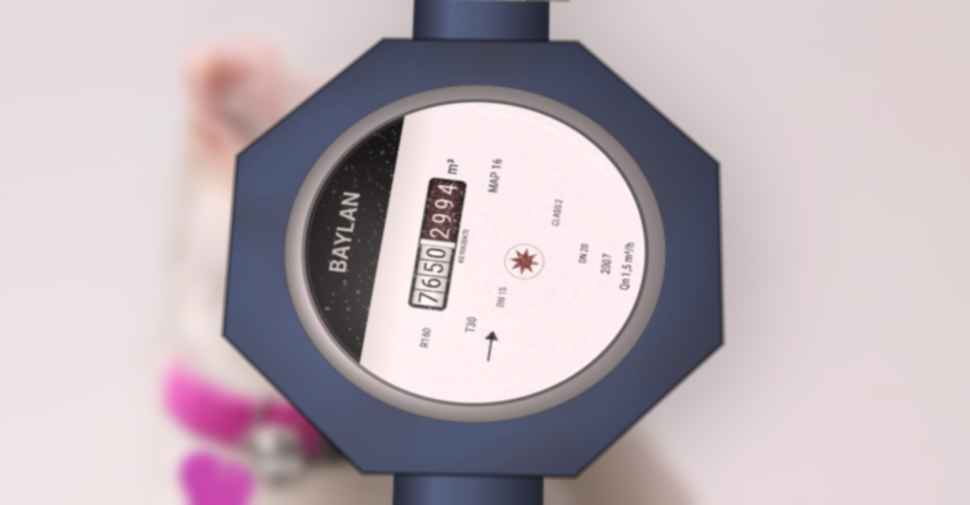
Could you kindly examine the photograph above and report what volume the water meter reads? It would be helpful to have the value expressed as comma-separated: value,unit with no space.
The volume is 7650.2994,m³
